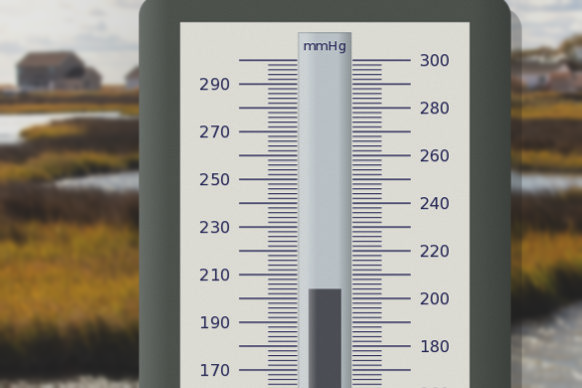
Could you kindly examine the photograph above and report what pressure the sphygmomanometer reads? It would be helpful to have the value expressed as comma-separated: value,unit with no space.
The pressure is 204,mmHg
